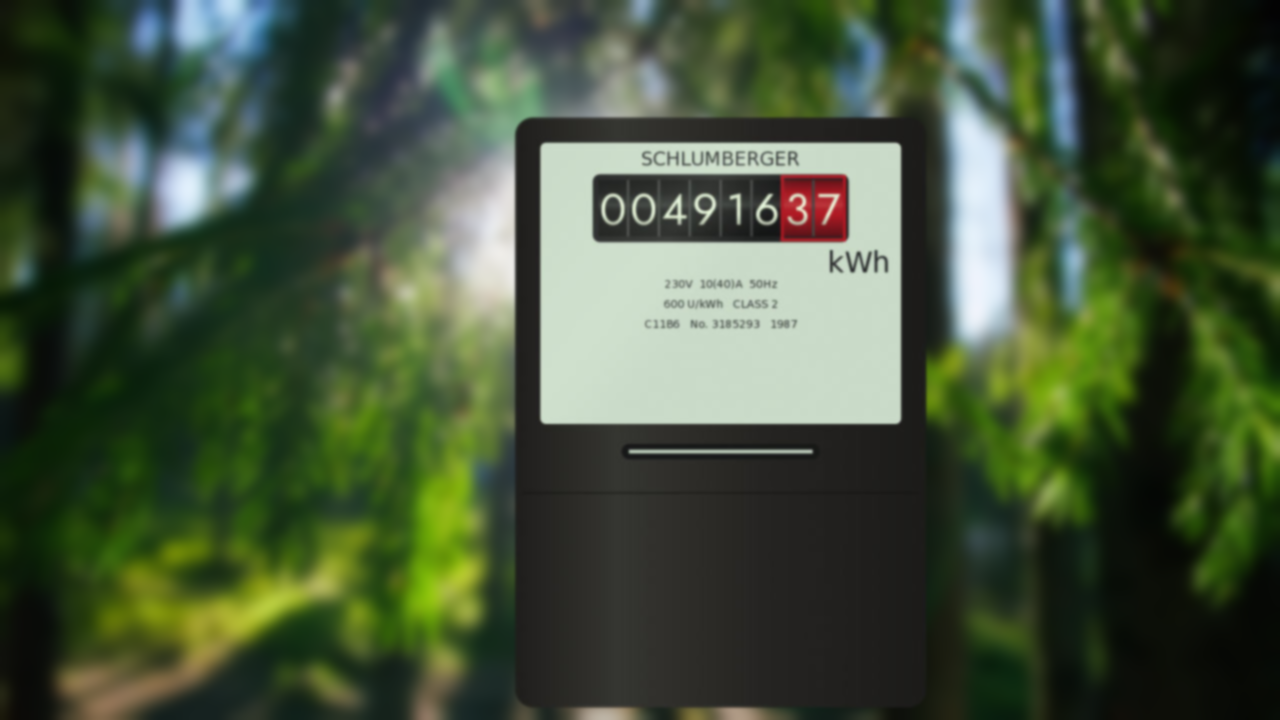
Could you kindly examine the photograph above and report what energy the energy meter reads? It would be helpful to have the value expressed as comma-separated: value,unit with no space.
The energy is 4916.37,kWh
